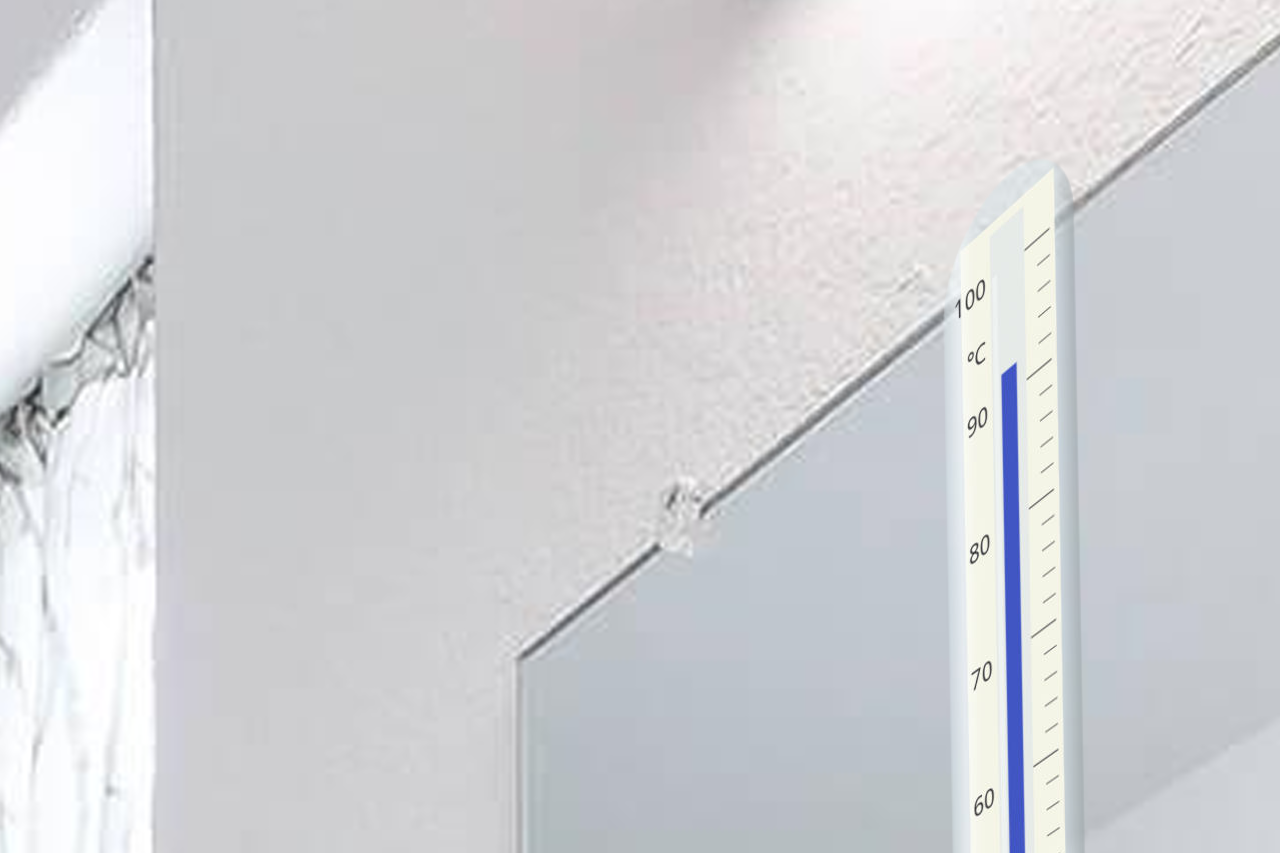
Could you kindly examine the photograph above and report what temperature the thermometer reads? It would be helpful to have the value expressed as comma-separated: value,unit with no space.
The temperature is 92,°C
